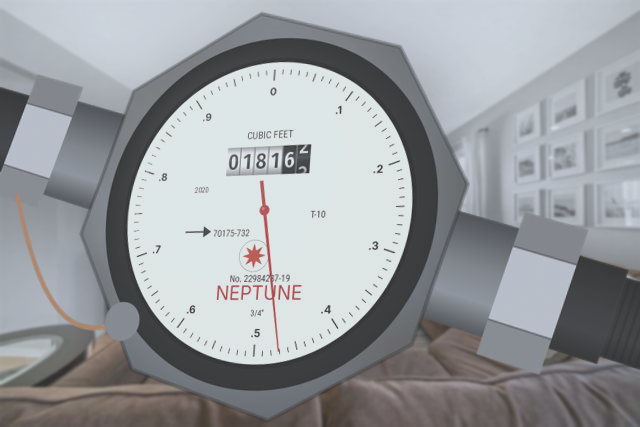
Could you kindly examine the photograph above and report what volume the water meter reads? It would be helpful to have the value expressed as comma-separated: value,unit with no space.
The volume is 18162.47,ft³
